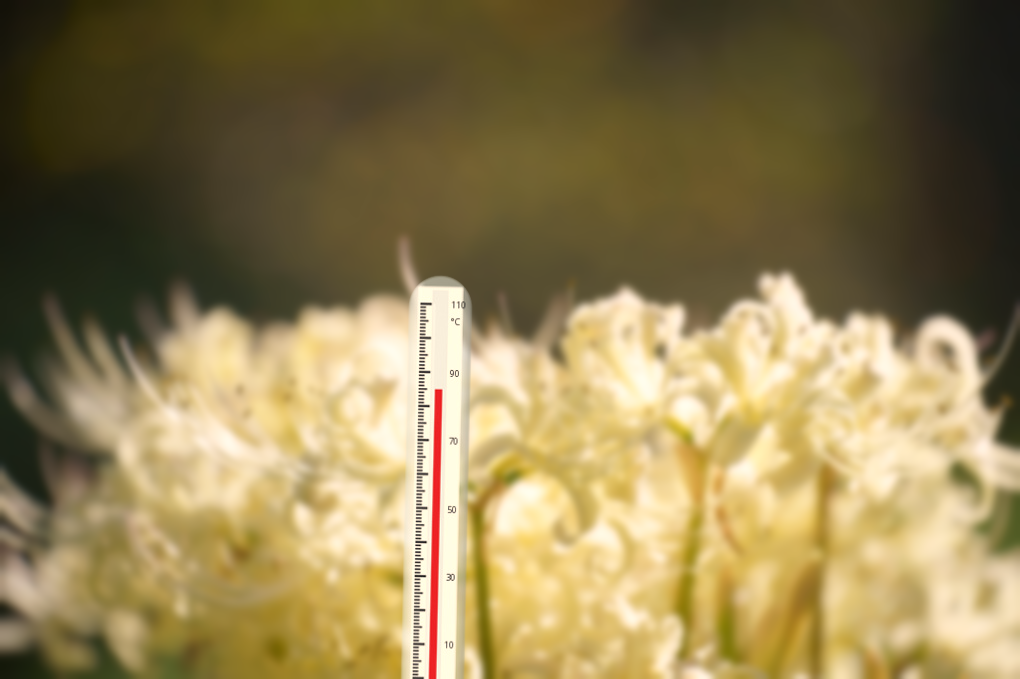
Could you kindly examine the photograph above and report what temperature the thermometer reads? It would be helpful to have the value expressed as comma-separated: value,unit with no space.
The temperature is 85,°C
